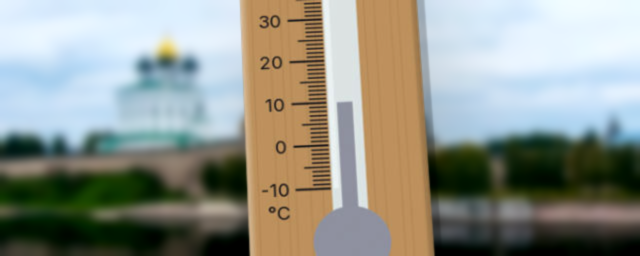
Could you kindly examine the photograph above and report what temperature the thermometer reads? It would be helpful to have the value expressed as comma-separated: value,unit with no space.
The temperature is 10,°C
